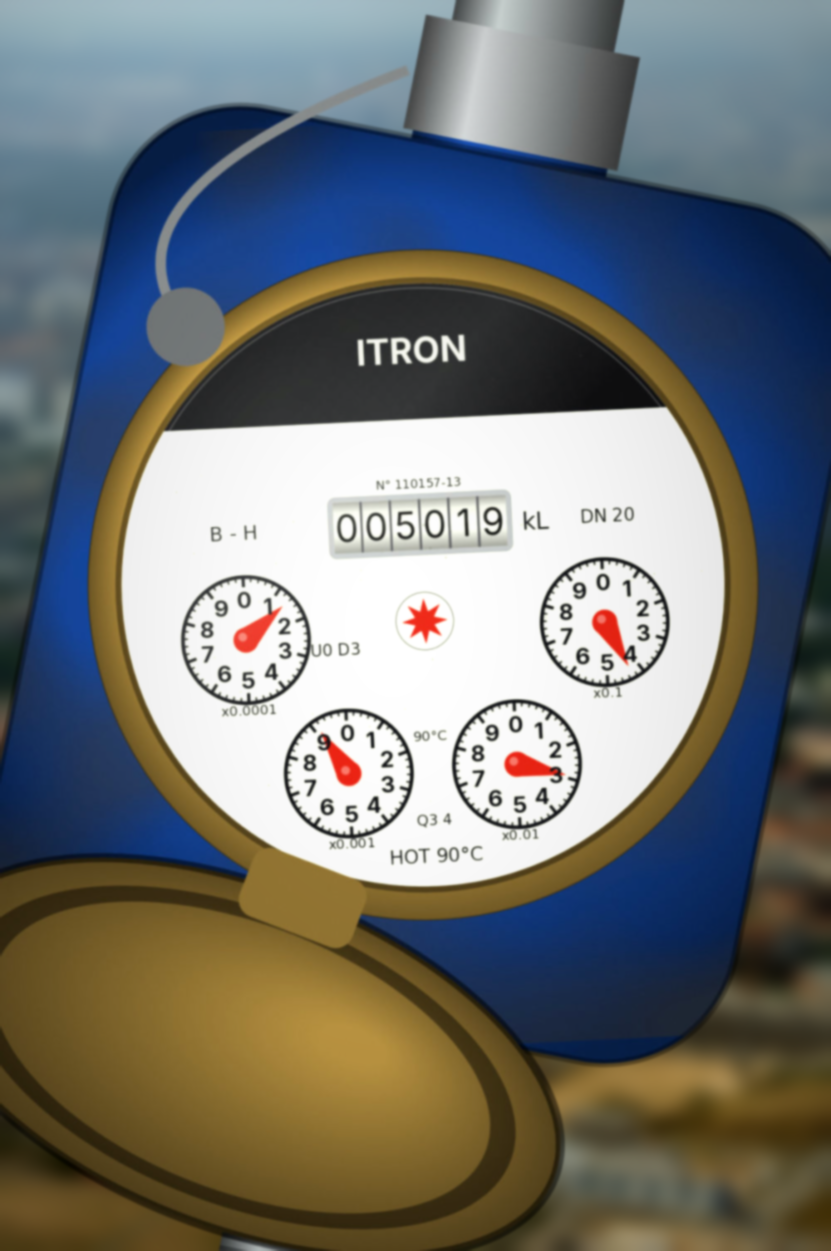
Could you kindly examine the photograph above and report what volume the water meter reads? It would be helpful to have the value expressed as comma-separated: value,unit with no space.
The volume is 5019.4291,kL
